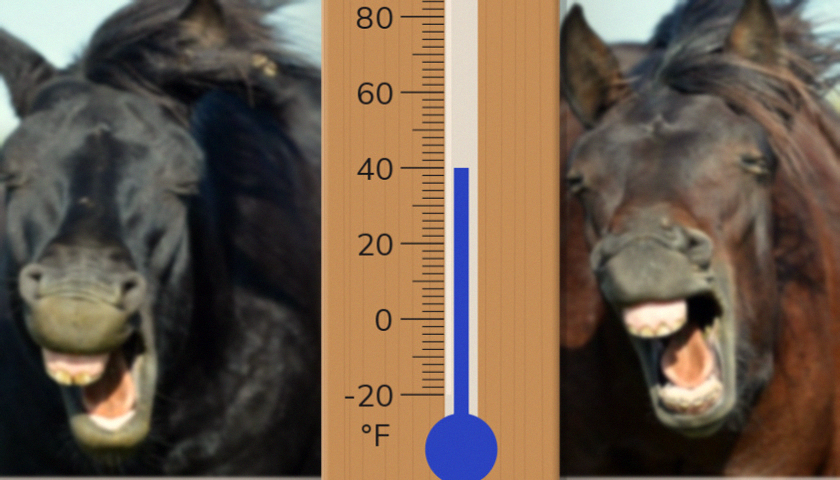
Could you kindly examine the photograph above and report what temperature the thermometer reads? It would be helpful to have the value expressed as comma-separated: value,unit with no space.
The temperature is 40,°F
